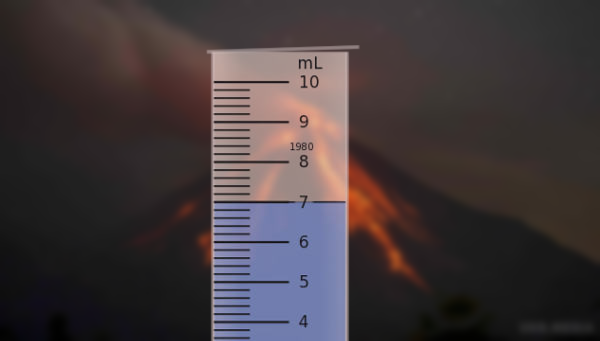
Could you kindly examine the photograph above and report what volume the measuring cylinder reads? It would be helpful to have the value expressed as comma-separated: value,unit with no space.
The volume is 7,mL
